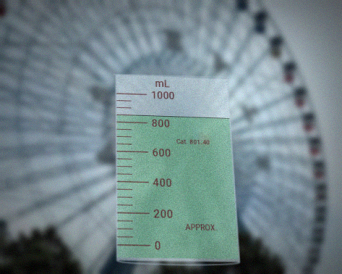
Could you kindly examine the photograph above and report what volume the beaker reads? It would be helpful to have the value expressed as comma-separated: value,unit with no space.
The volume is 850,mL
